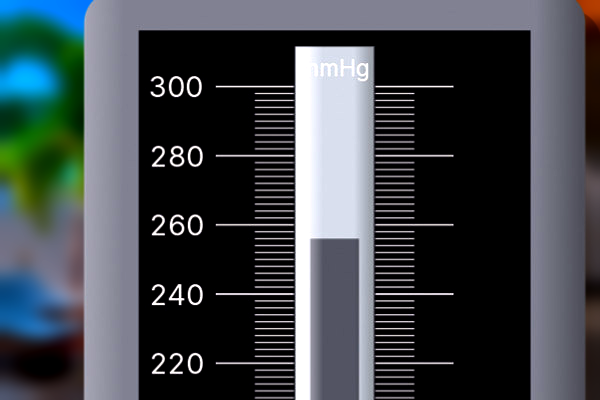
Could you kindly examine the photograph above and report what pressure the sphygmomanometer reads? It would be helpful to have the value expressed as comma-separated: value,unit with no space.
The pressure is 256,mmHg
